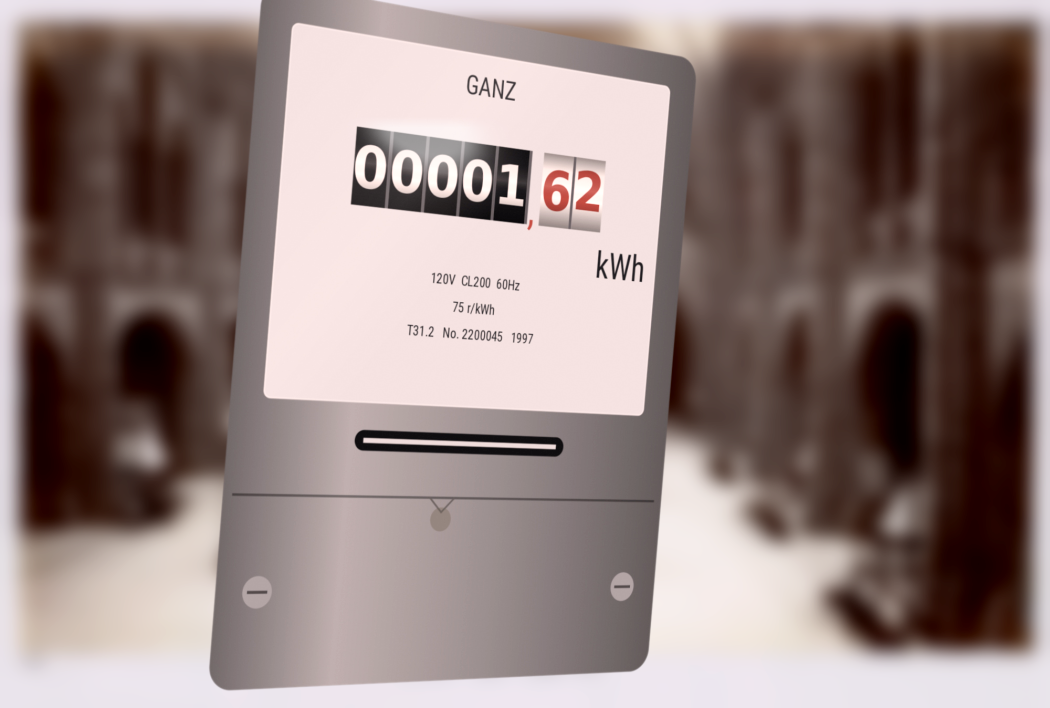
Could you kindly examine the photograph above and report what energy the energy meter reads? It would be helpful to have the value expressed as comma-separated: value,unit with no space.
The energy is 1.62,kWh
